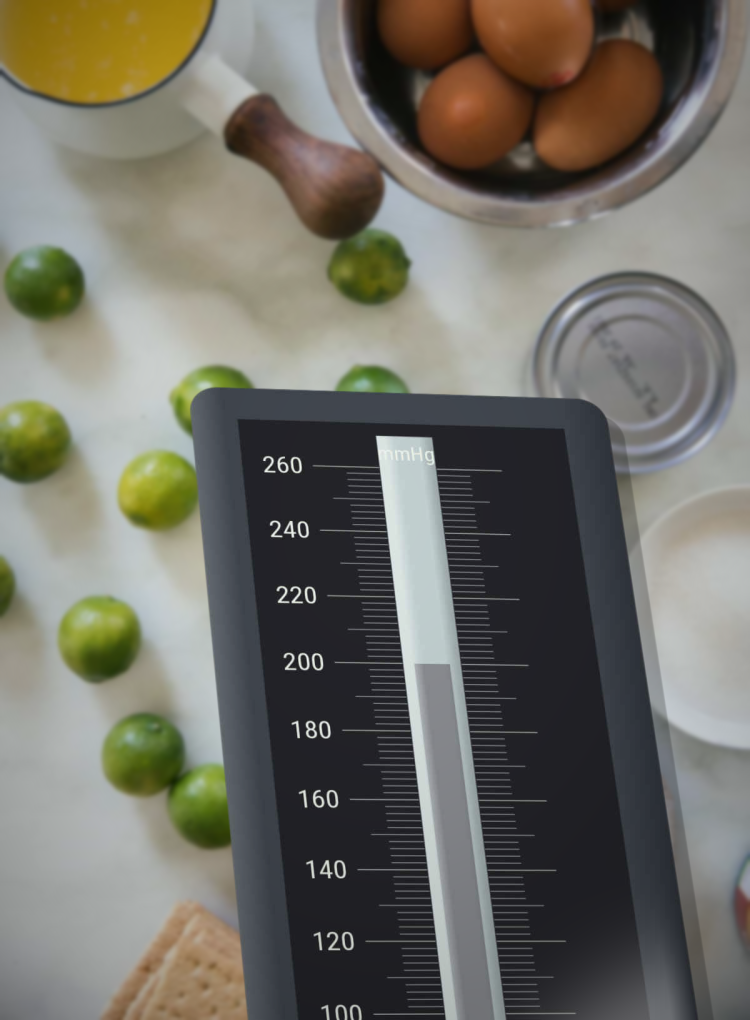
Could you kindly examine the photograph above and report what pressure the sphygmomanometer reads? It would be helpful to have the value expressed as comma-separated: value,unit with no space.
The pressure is 200,mmHg
